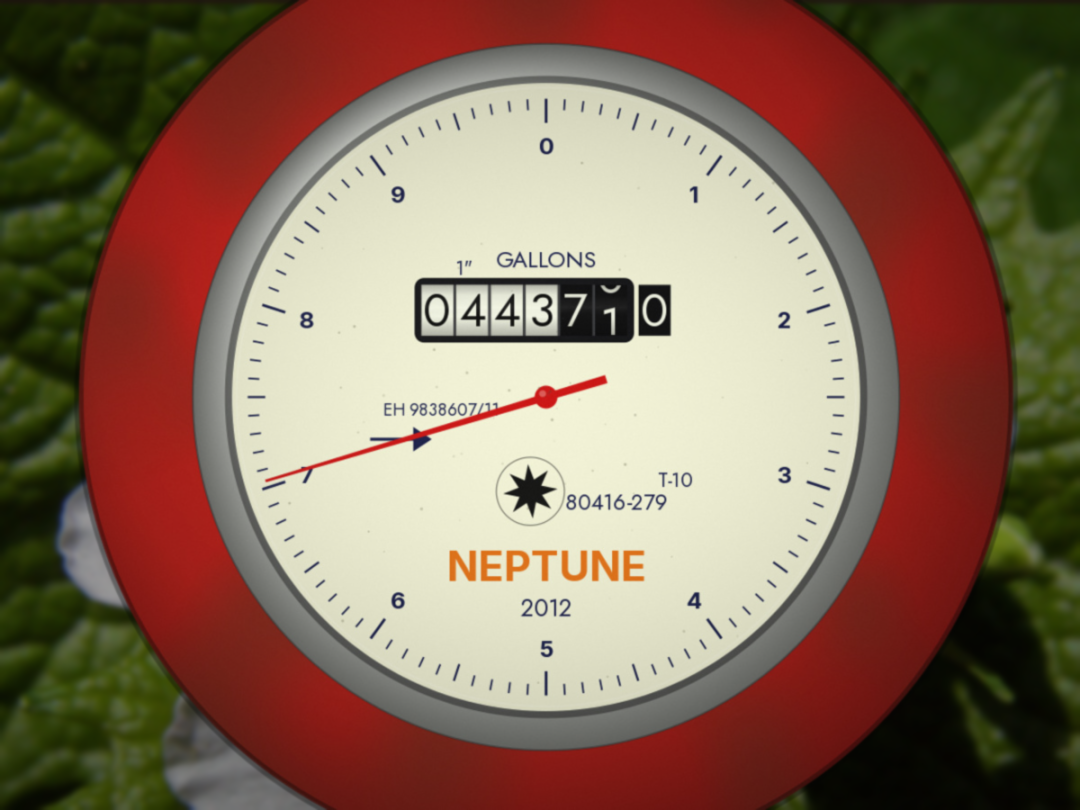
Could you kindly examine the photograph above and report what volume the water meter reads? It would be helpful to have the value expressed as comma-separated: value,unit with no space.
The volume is 443707.0,gal
